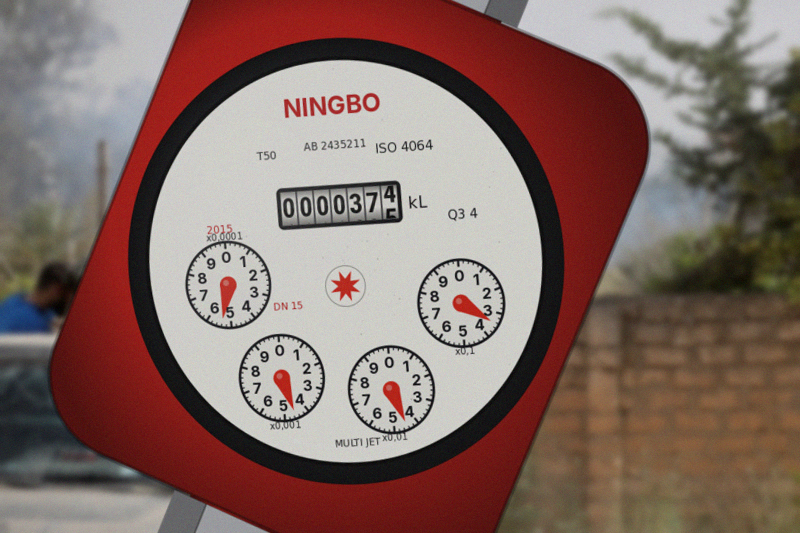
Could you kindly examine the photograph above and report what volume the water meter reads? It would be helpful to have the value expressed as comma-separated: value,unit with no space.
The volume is 374.3445,kL
